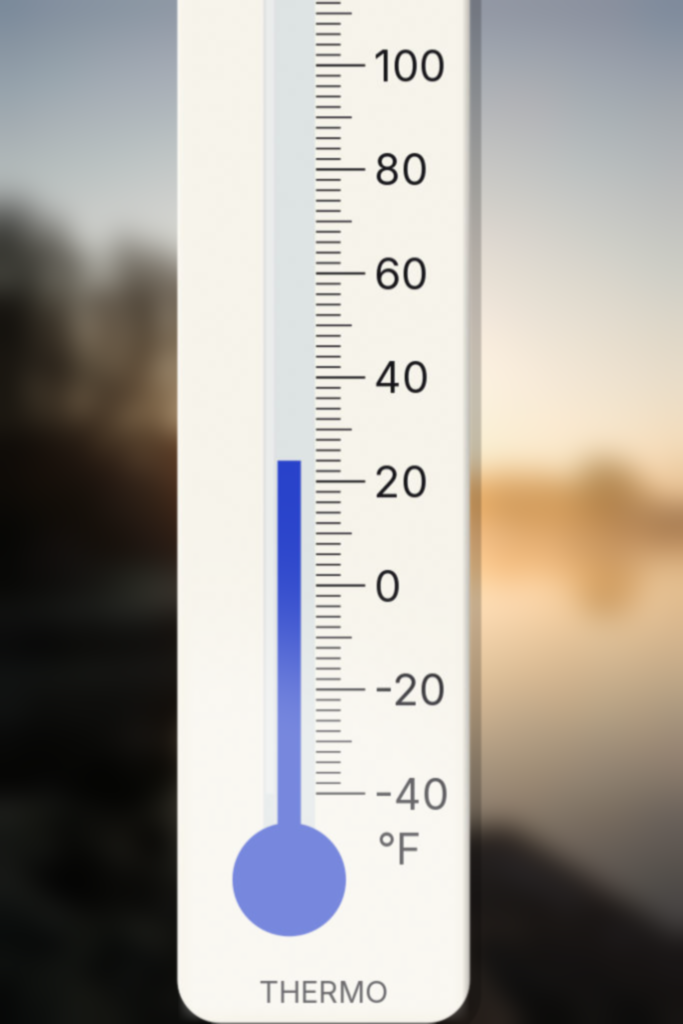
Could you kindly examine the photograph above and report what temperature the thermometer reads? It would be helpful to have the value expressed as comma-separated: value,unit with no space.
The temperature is 24,°F
